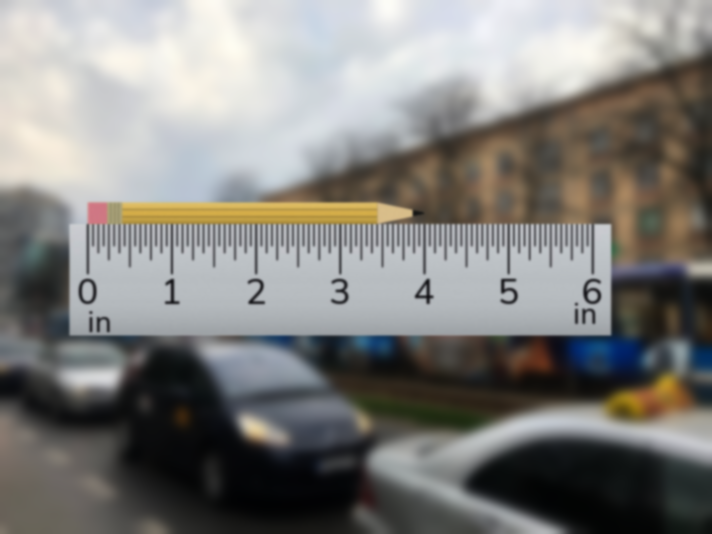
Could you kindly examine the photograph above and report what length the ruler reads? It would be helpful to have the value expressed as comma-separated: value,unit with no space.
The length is 4,in
